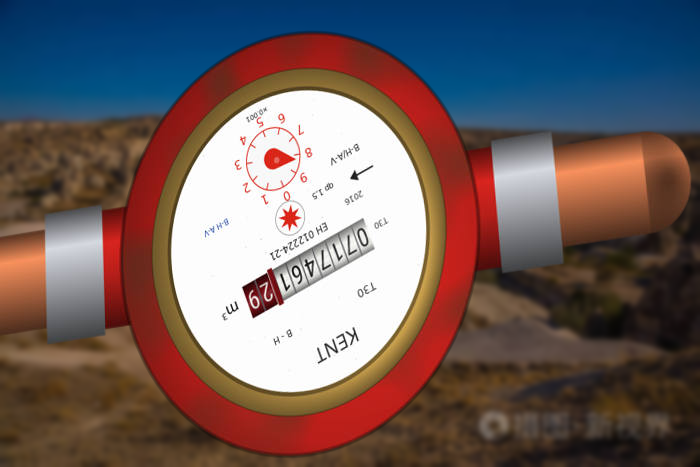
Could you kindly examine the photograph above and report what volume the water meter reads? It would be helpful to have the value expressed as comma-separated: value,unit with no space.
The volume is 717461.298,m³
